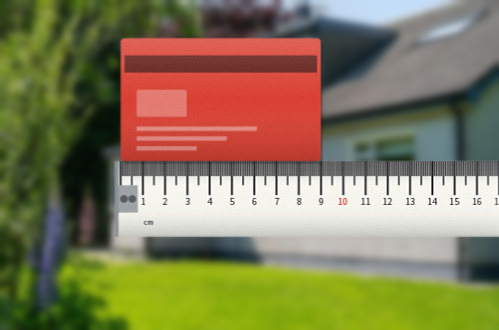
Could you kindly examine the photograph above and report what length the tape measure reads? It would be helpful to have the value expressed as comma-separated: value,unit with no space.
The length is 9,cm
